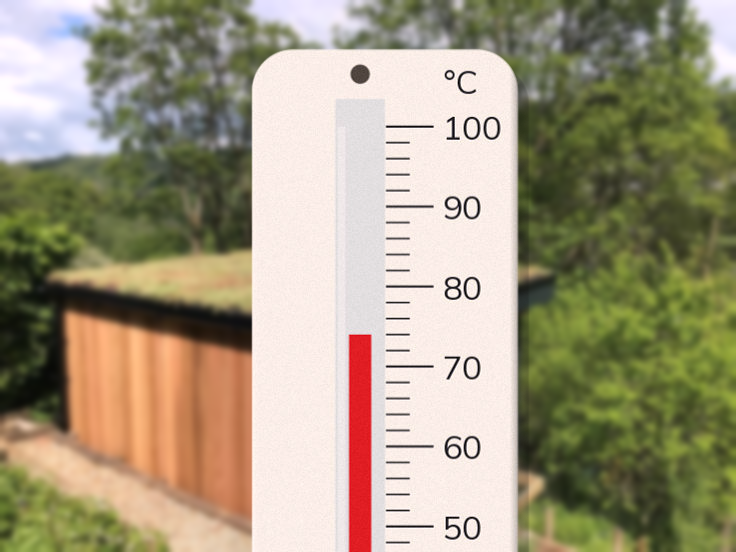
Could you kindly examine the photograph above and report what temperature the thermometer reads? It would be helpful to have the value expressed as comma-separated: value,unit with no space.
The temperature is 74,°C
